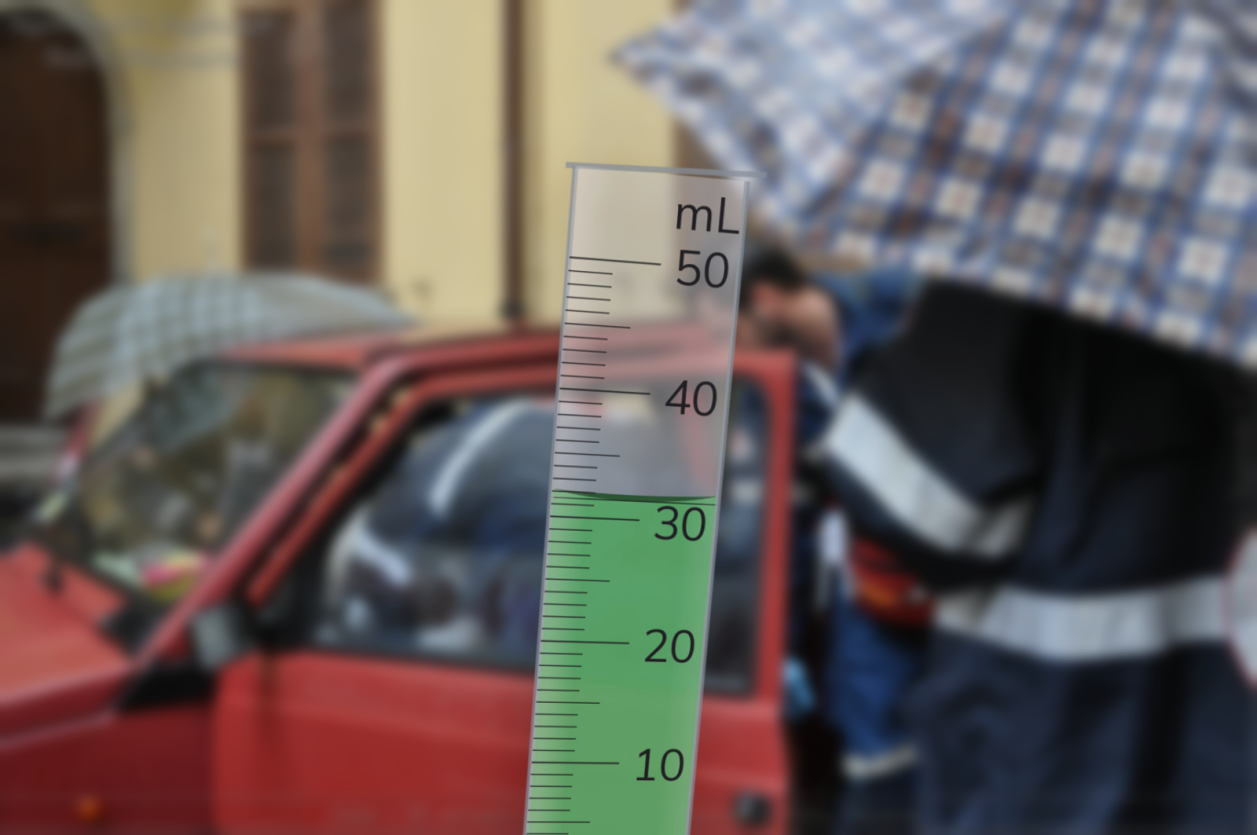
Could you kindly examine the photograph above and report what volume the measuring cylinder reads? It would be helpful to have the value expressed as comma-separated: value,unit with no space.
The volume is 31.5,mL
